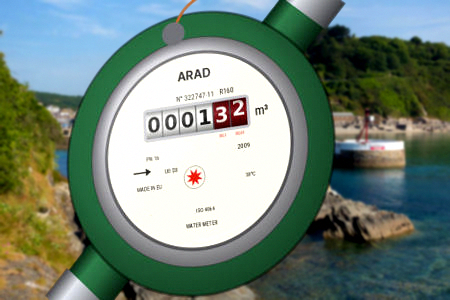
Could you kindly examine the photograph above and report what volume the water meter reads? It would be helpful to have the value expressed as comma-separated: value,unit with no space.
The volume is 1.32,m³
